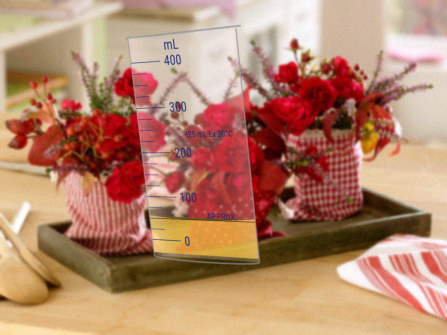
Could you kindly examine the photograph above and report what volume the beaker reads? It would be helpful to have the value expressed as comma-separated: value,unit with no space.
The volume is 50,mL
